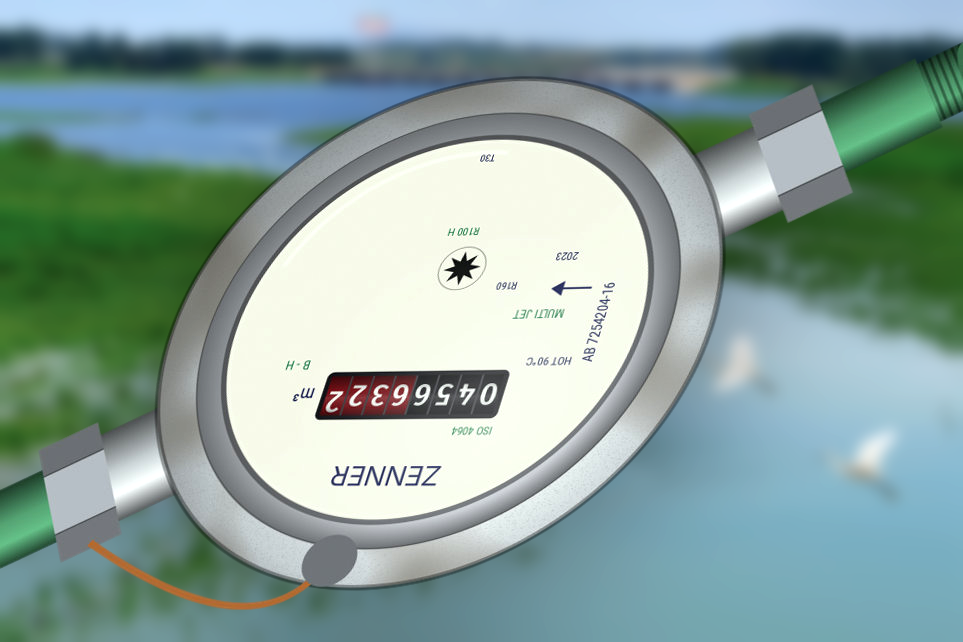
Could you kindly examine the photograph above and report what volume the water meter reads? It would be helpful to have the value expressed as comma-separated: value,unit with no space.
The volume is 456.6322,m³
